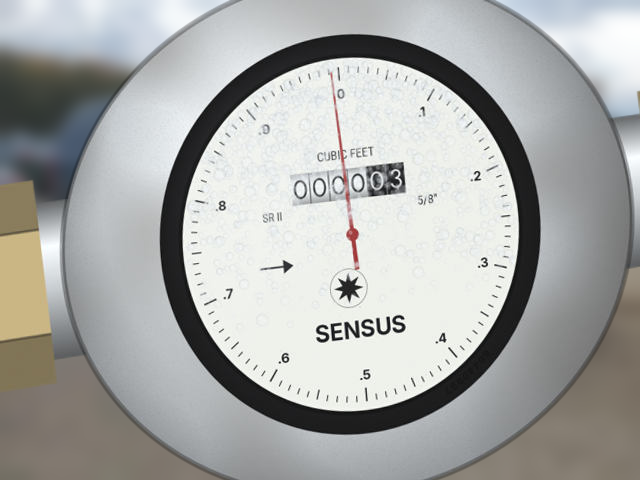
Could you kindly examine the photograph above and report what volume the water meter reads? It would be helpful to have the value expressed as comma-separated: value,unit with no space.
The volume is 2.99,ft³
